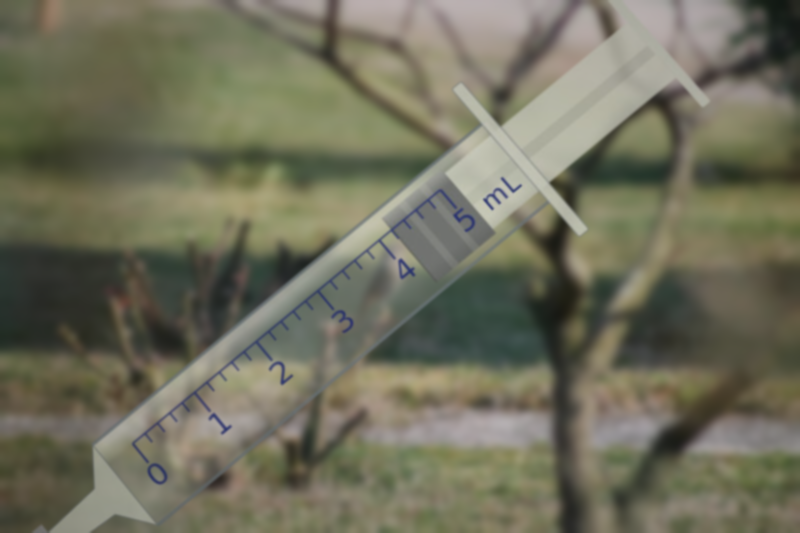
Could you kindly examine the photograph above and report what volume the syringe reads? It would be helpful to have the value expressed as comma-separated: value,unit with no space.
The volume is 4.2,mL
